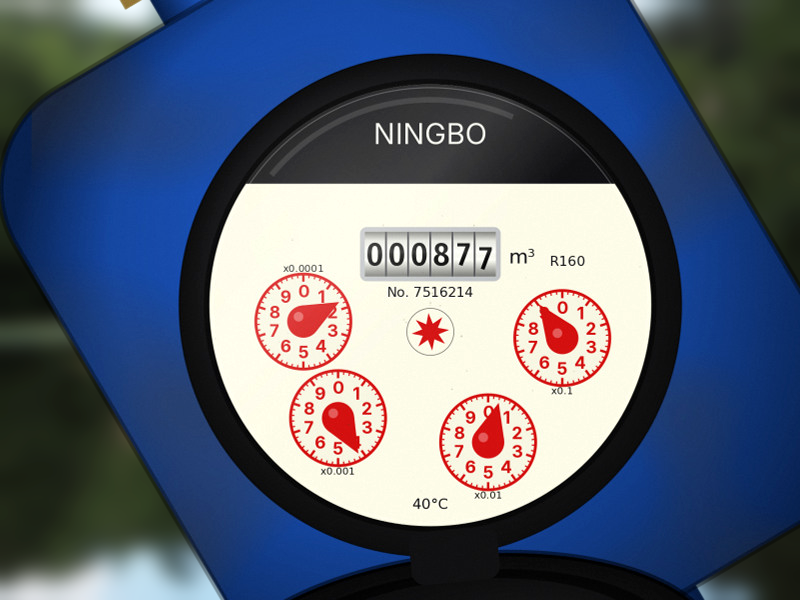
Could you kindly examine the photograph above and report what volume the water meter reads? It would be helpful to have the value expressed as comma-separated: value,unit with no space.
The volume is 876.9041,m³
